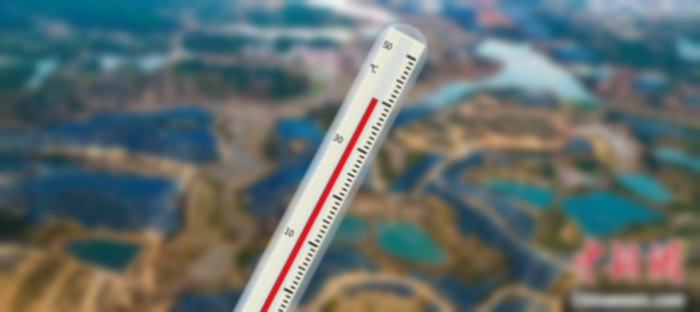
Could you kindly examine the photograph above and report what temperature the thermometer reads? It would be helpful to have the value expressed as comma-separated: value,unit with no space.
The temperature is 40,°C
